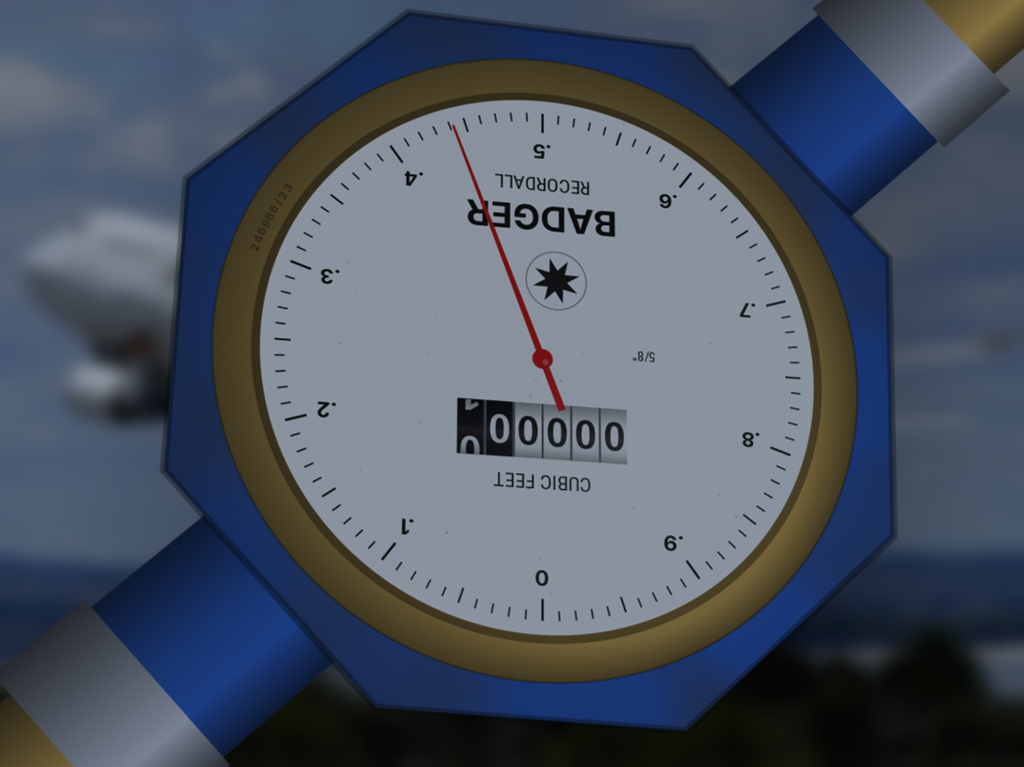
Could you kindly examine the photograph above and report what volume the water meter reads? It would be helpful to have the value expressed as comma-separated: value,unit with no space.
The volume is 0.44,ft³
